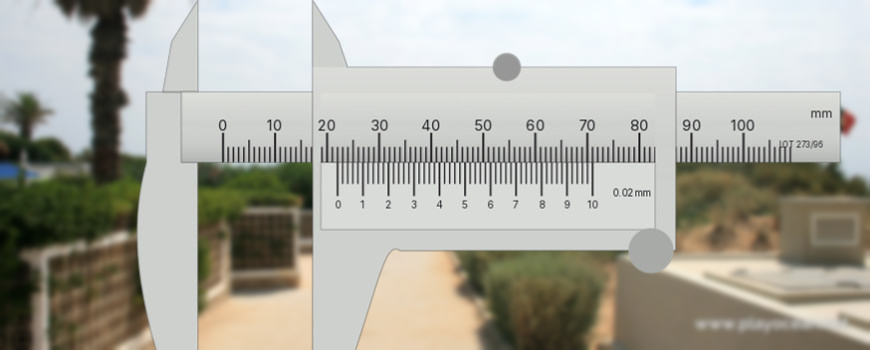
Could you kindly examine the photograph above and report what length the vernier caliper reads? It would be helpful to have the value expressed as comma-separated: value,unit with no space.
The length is 22.0,mm
